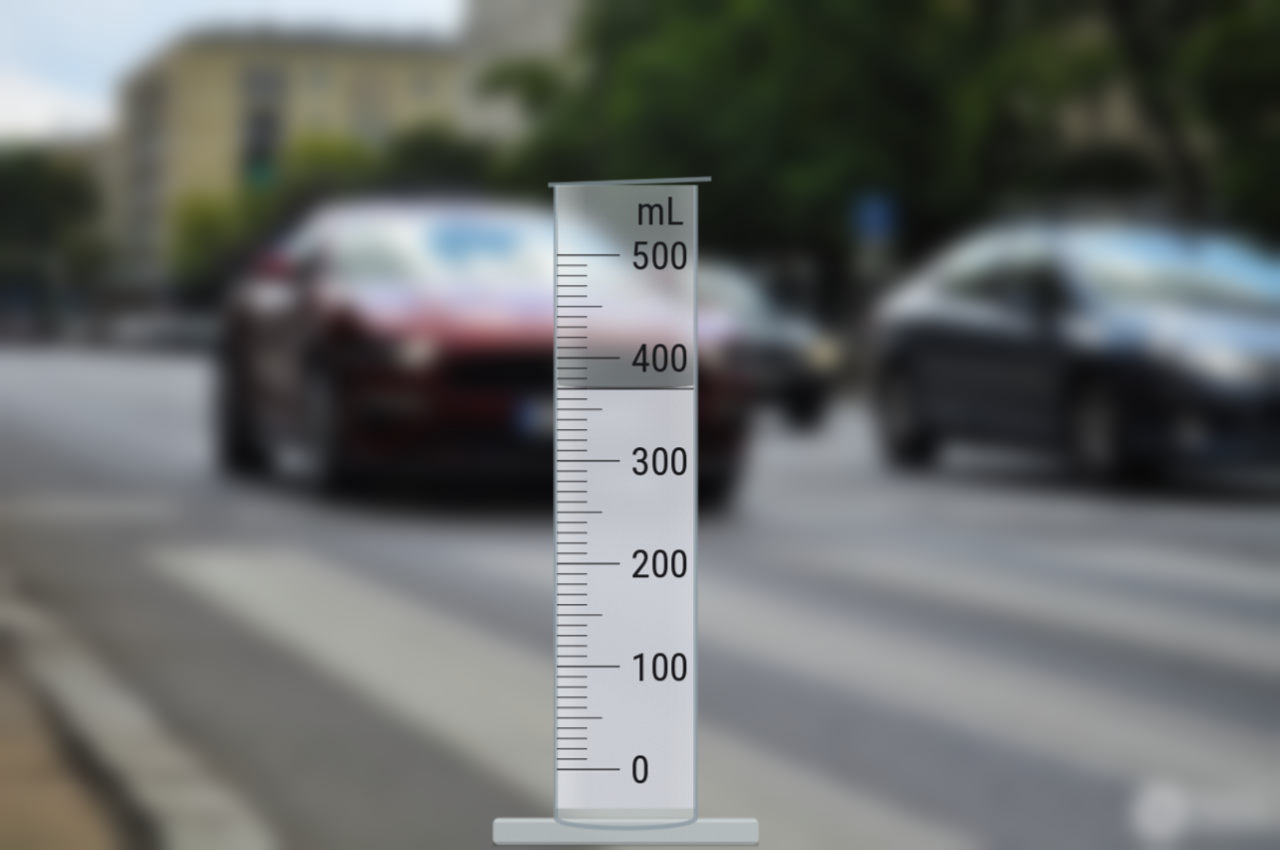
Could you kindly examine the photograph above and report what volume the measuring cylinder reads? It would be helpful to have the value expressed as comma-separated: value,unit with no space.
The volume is 370,mL
